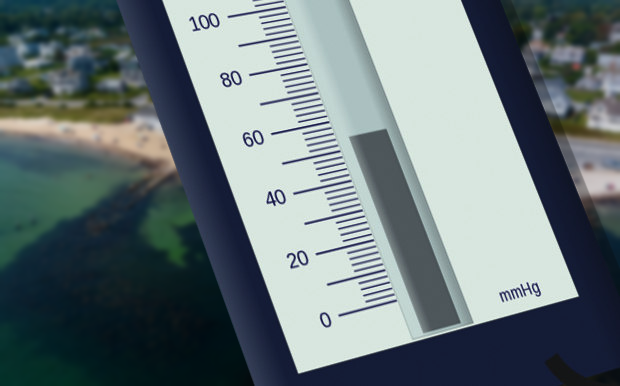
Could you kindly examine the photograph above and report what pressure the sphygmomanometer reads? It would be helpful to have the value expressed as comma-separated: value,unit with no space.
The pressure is 54,mmHg
